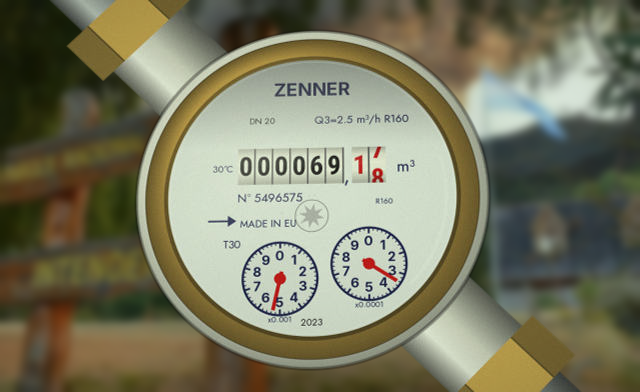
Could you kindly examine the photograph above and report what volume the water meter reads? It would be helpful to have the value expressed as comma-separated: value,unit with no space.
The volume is 69.1753,m³
